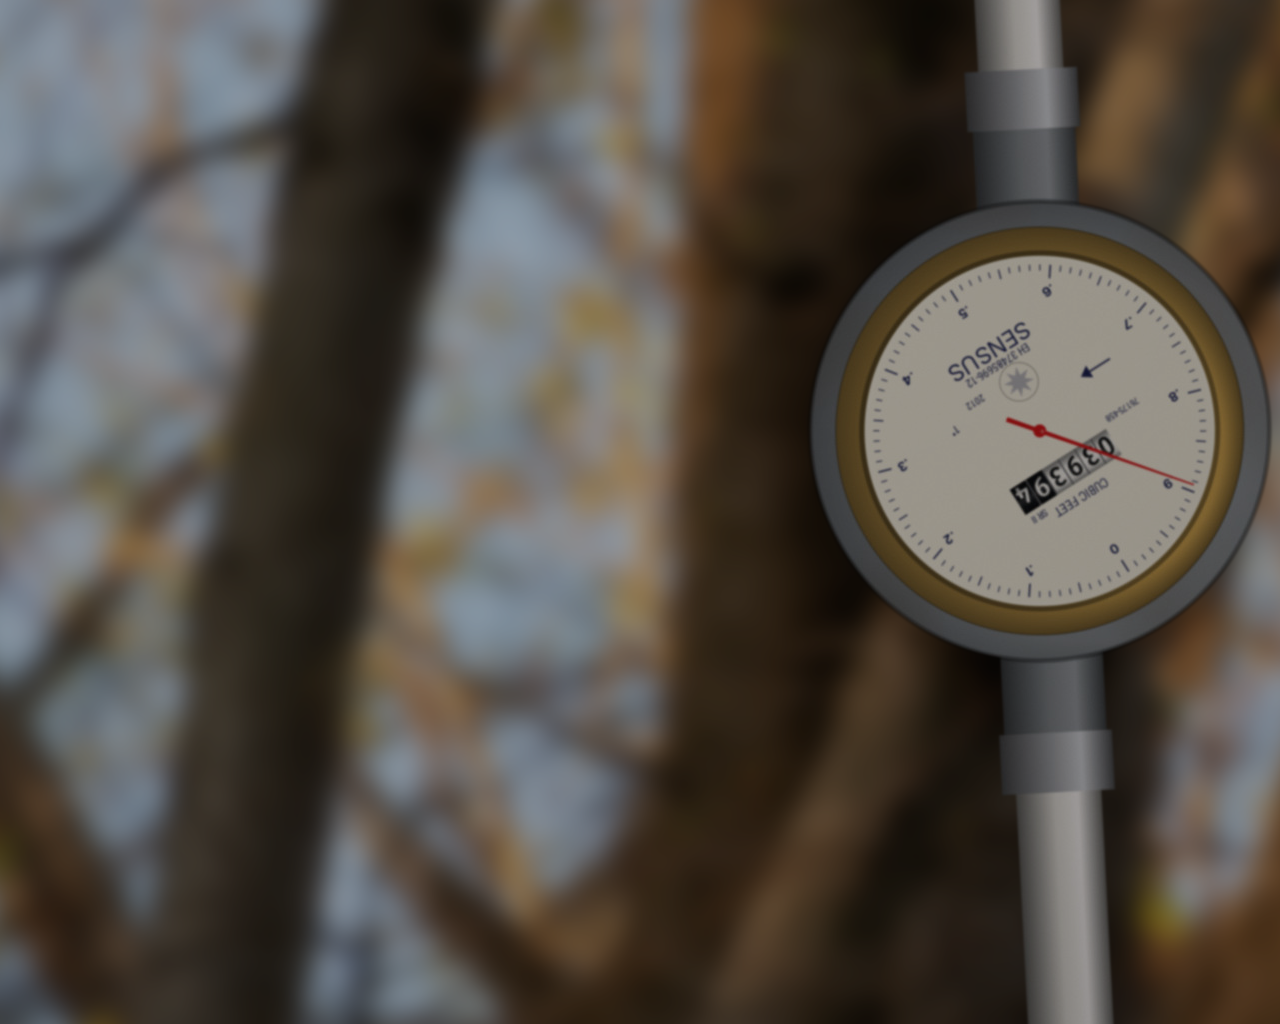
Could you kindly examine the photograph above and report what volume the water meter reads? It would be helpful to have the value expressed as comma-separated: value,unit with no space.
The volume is 39393.89,ft³
